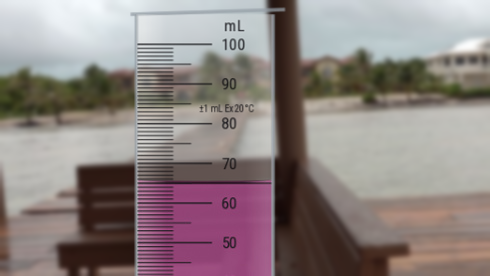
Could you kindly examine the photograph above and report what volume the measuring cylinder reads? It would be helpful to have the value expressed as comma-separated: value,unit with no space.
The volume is 65,mL
